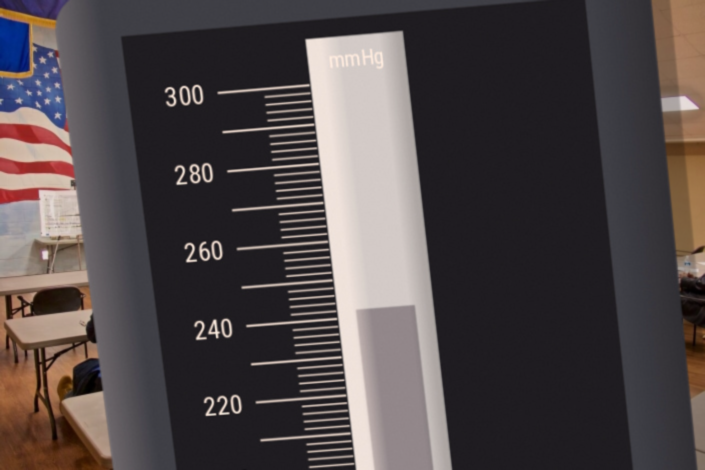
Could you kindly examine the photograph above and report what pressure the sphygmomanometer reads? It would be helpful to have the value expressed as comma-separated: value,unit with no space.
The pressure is 242,mmHg
